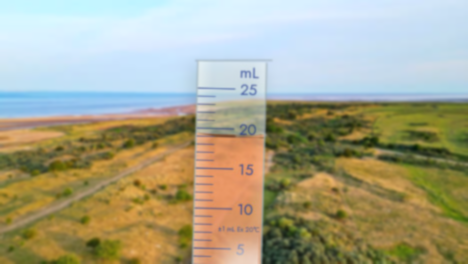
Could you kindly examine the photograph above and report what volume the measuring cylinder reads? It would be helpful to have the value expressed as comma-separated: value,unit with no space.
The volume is 19,mL
